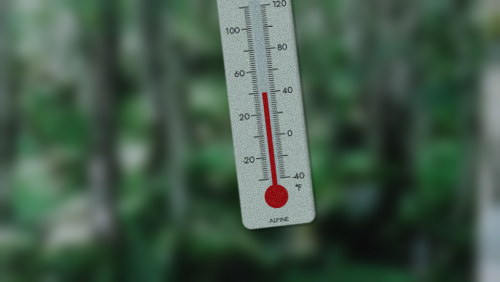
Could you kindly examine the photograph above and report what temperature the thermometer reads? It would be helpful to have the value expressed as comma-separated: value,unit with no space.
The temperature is 40,°F
